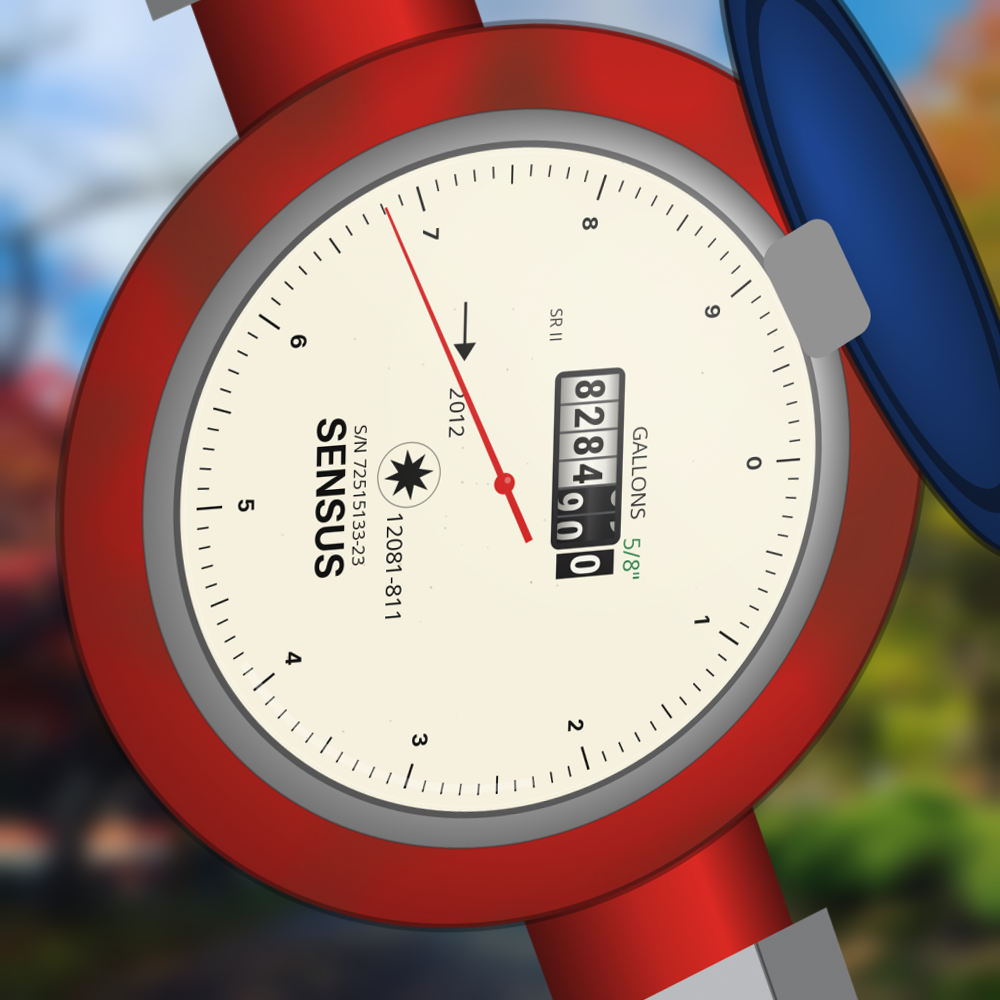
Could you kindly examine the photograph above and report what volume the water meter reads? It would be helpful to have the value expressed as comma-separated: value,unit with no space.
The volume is 8284896.8,gal
